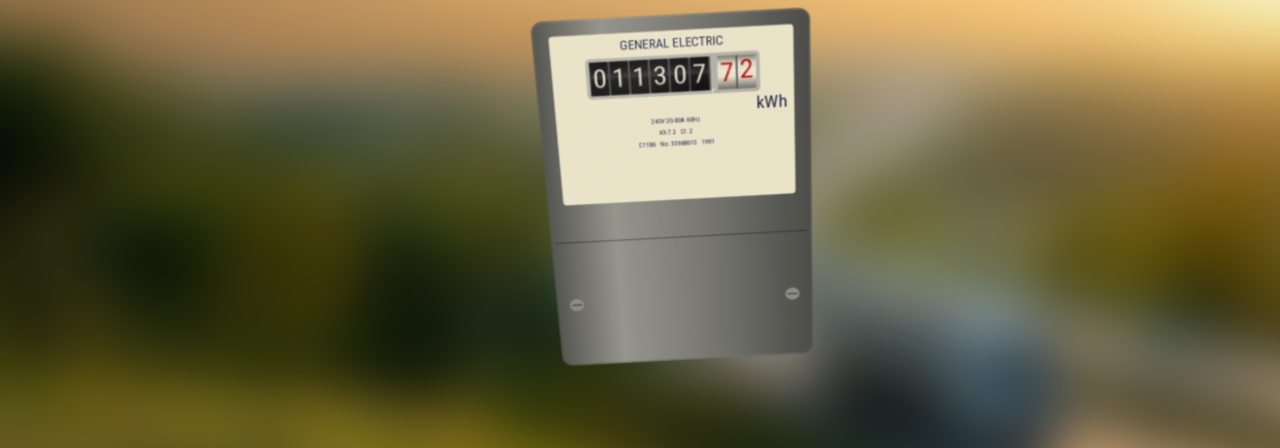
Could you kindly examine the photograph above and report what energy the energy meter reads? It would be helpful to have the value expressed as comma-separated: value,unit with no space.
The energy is 11307.72,kWh
